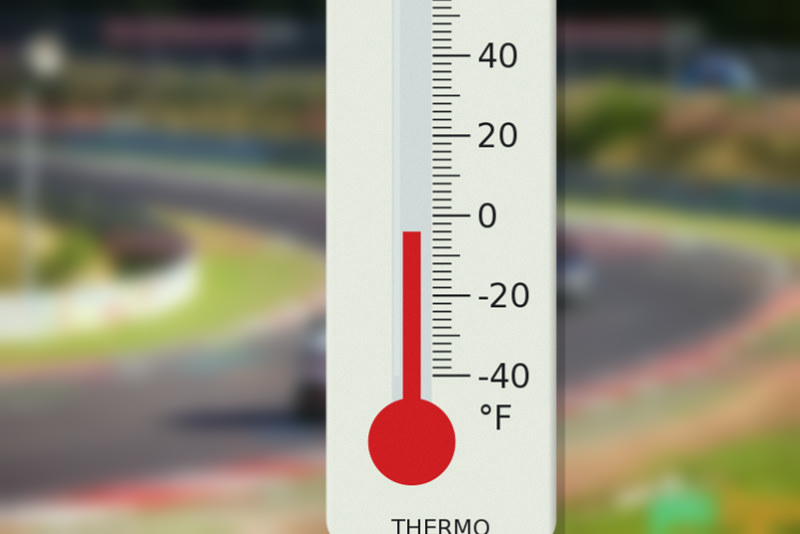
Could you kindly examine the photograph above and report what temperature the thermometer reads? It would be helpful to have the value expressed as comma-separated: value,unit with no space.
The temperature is -4,°F
